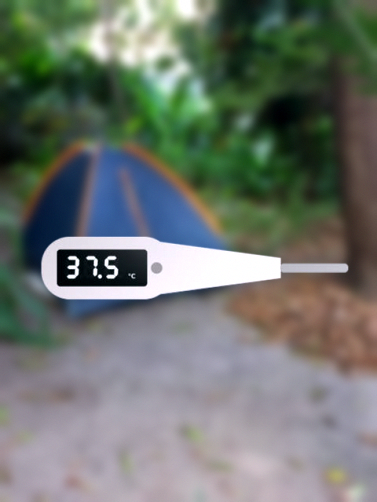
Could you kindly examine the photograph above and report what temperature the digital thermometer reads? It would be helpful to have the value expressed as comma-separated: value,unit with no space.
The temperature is 37.5,°C
